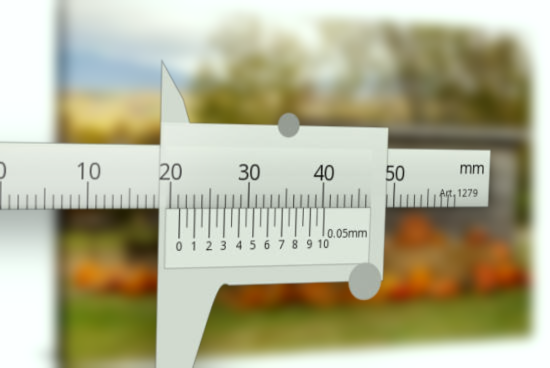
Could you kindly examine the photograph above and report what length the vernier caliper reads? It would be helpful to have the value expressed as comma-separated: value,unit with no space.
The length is 21.2,mm
